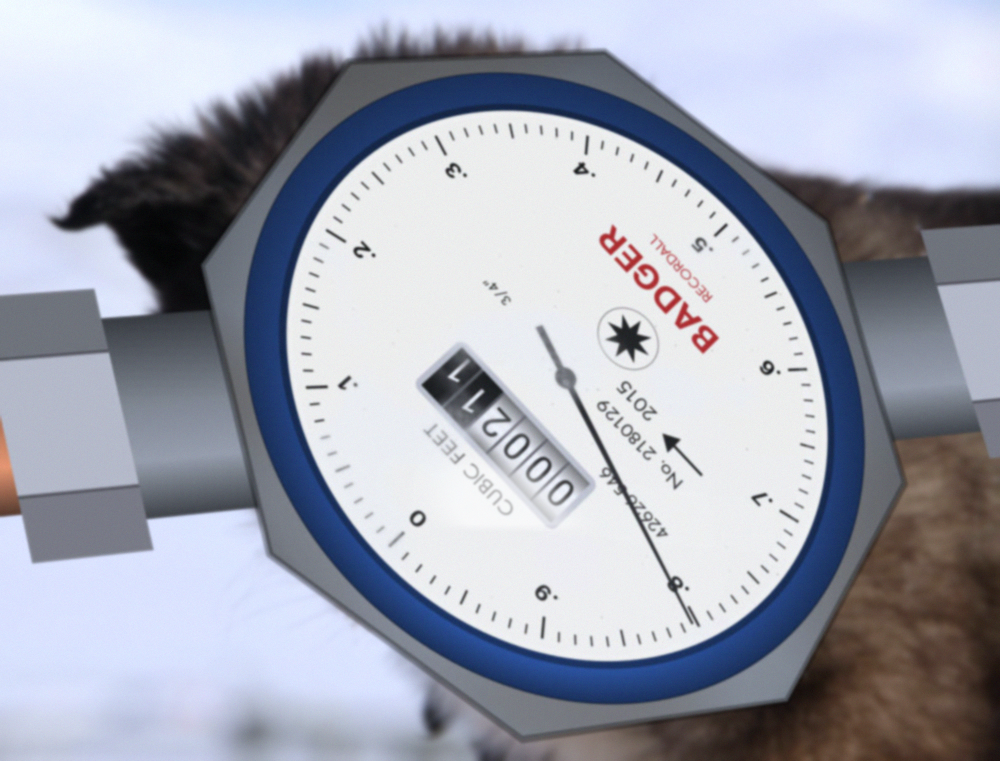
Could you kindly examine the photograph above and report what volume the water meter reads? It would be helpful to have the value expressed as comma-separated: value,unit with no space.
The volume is 210.80,ft³
